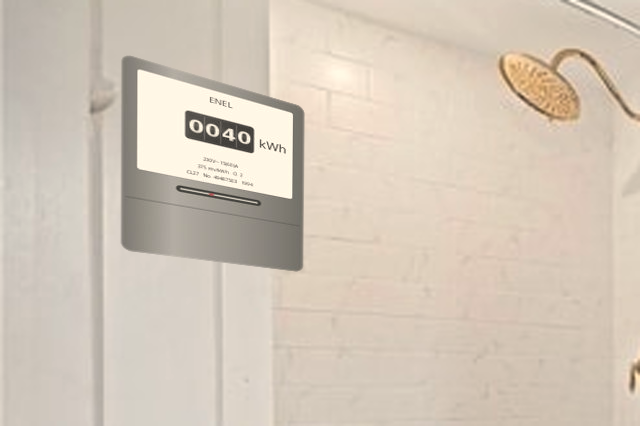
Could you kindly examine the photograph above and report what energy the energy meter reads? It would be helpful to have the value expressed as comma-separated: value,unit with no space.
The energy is 40,kWh
